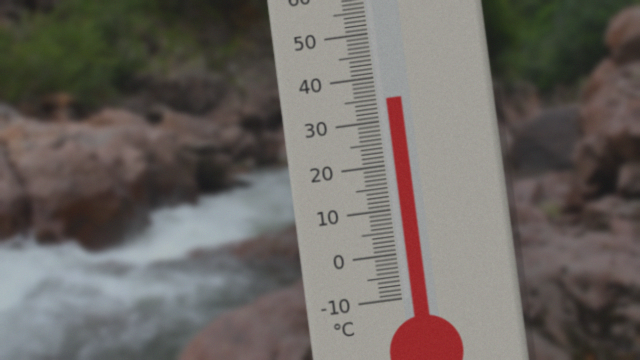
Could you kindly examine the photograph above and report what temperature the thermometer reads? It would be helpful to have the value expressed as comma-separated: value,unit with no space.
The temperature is 35,°C
